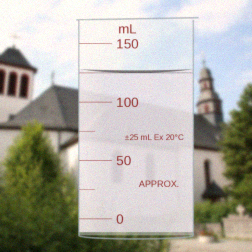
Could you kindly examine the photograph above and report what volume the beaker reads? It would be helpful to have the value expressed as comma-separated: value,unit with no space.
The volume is 125,mL
